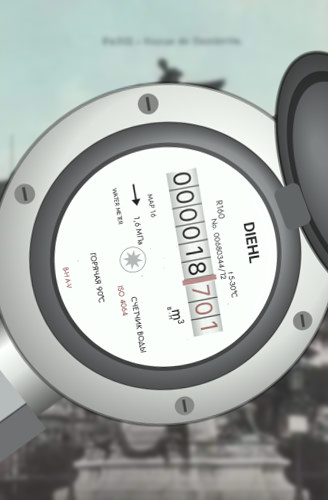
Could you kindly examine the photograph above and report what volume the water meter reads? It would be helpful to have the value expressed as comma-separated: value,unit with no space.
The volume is 18.701,m³
